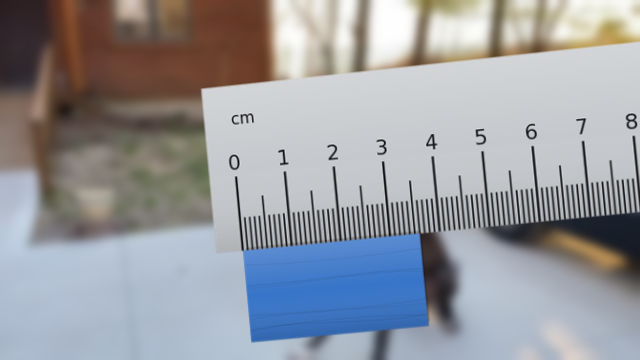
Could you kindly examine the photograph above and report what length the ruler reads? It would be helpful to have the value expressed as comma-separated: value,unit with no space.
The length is 3.6,cm
